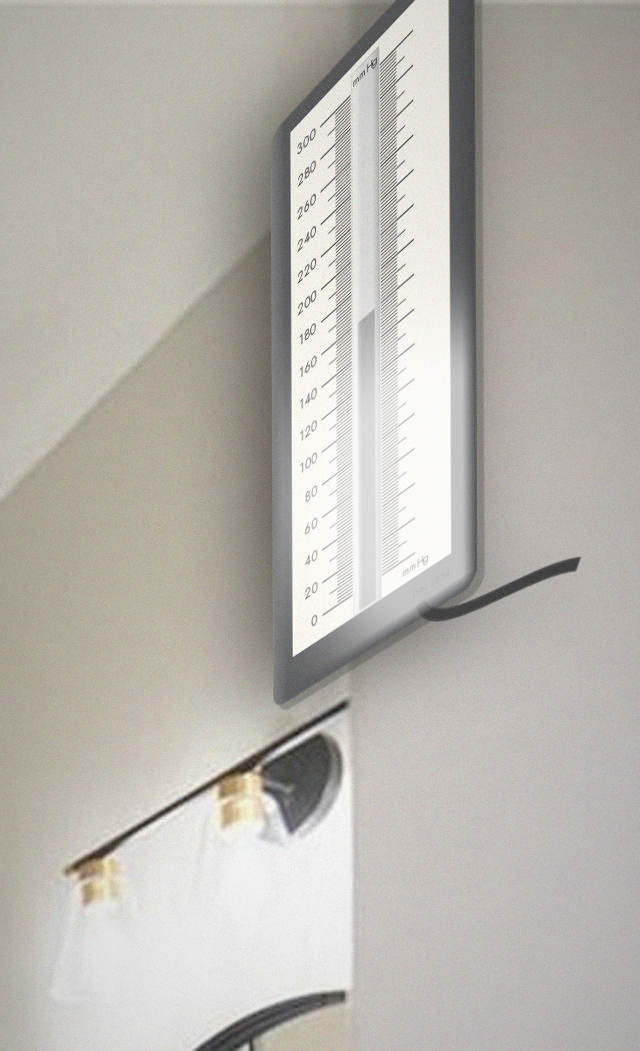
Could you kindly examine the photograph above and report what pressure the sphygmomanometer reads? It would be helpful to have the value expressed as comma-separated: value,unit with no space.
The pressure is 160,mmHg
